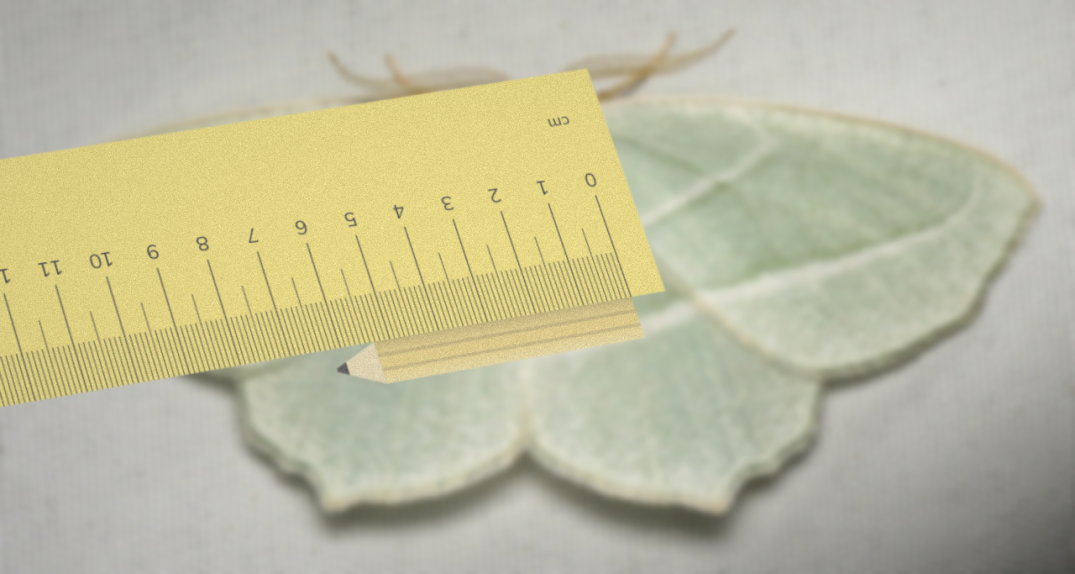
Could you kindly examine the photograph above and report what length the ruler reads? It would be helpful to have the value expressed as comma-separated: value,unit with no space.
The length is 6.2,cm
